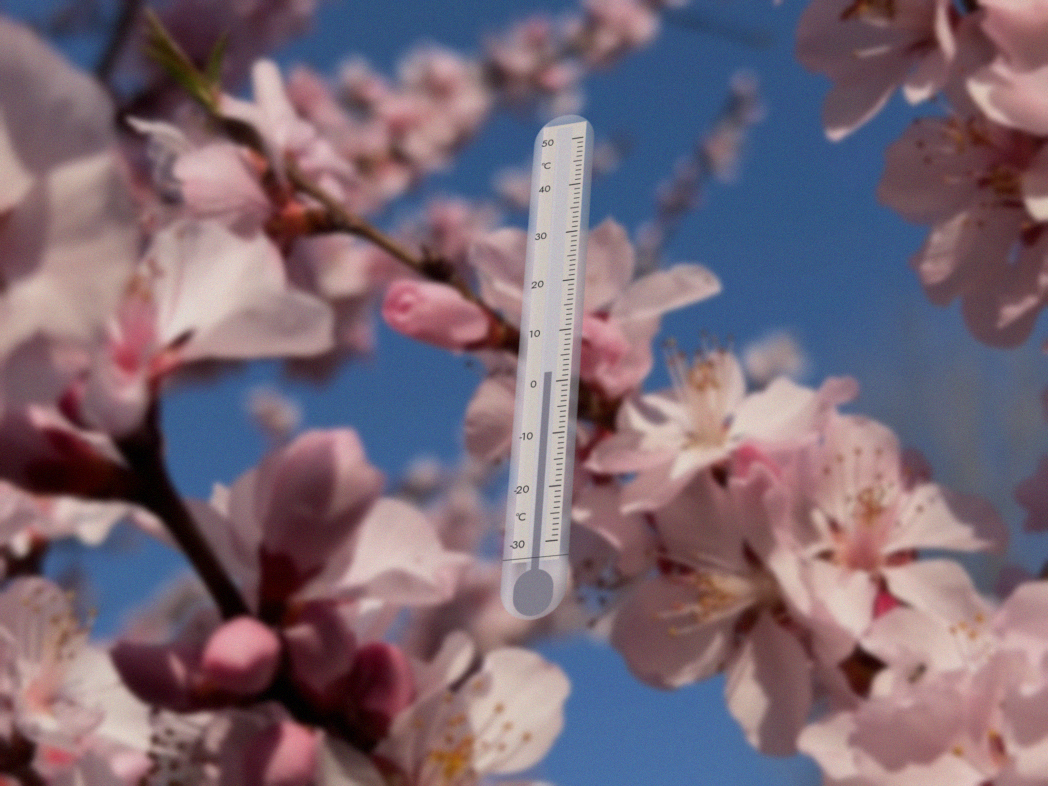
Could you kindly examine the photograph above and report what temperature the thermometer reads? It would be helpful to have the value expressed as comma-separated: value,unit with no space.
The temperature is 2,°C
